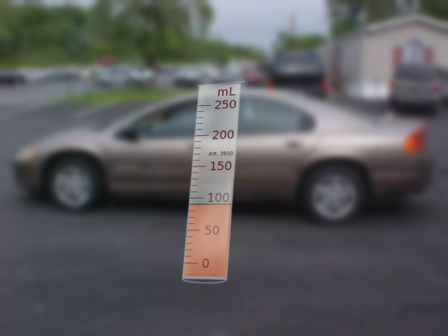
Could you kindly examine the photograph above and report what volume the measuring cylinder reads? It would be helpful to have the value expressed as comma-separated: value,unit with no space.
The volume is 90,mL
